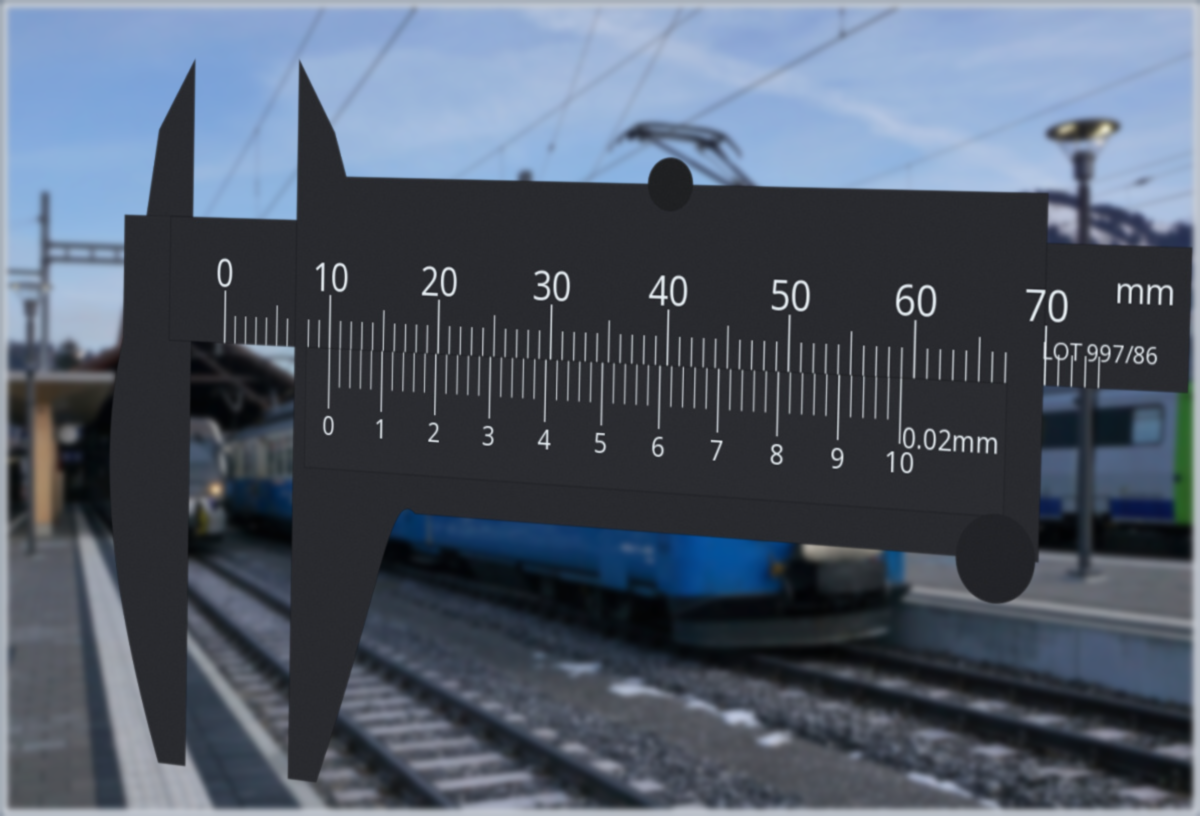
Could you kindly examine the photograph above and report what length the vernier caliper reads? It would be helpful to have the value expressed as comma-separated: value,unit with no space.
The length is 10.0,mm
